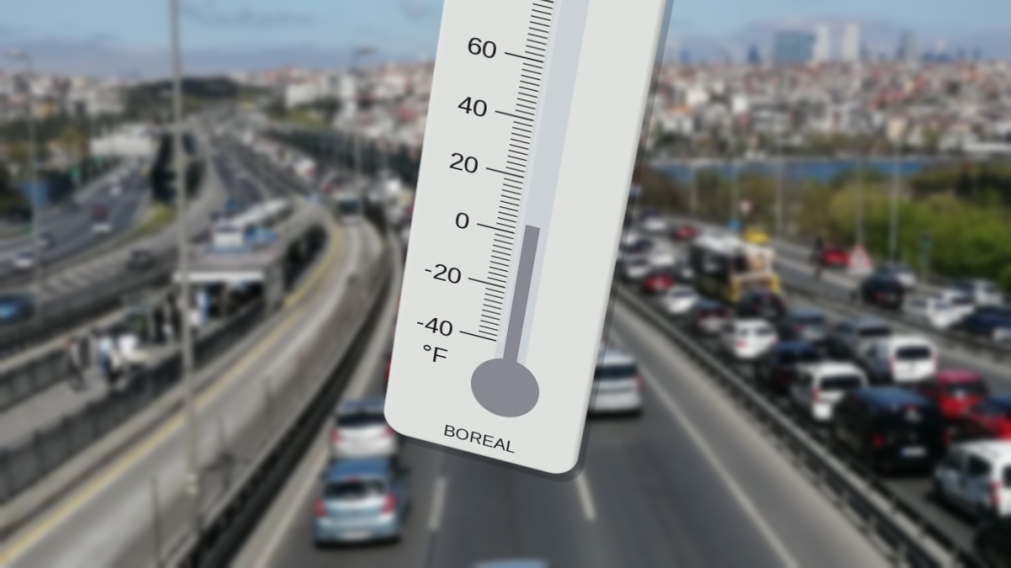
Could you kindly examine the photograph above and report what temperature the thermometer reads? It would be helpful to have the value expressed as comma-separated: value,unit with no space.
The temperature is 4,°F
